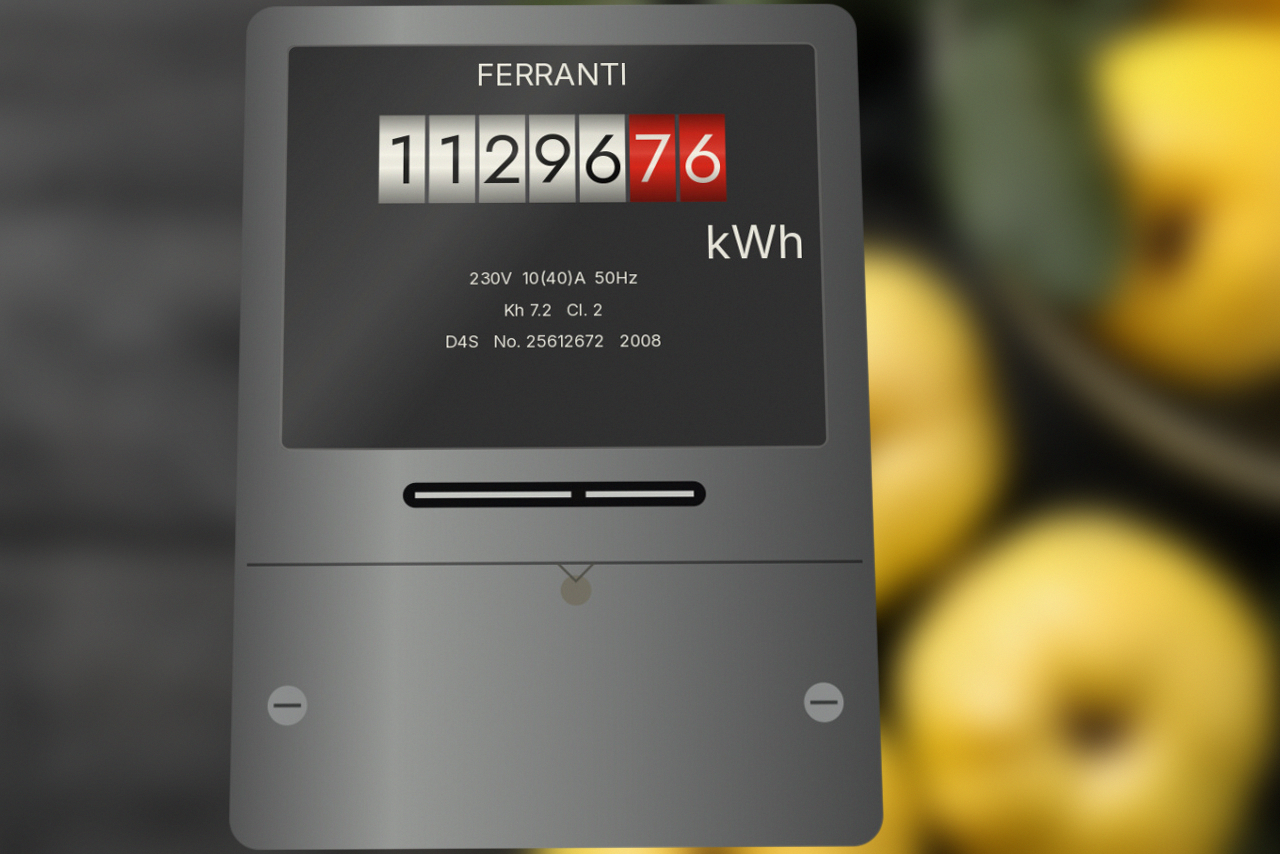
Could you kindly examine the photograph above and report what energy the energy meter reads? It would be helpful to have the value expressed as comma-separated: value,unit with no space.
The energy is 11296.76,kWh
